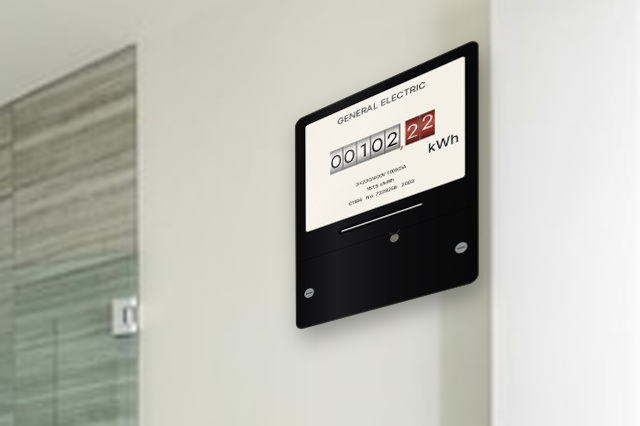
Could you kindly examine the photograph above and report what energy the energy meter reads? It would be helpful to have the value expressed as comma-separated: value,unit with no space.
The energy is 102.22,kWh
